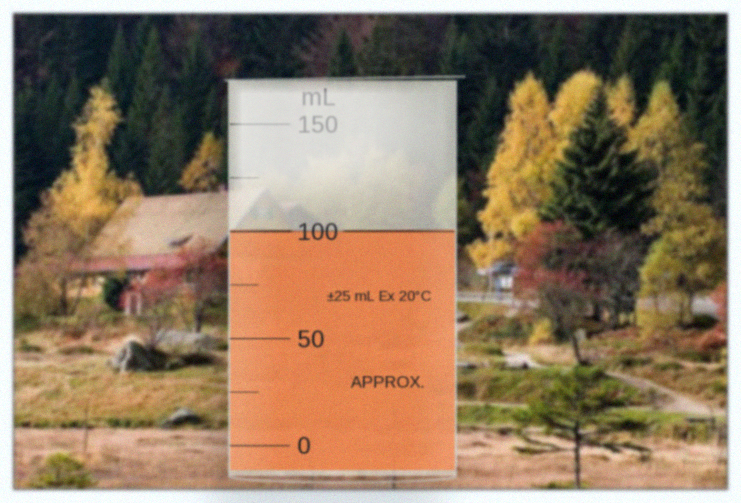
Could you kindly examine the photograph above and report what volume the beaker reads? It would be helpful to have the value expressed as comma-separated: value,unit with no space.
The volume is 100,mL
